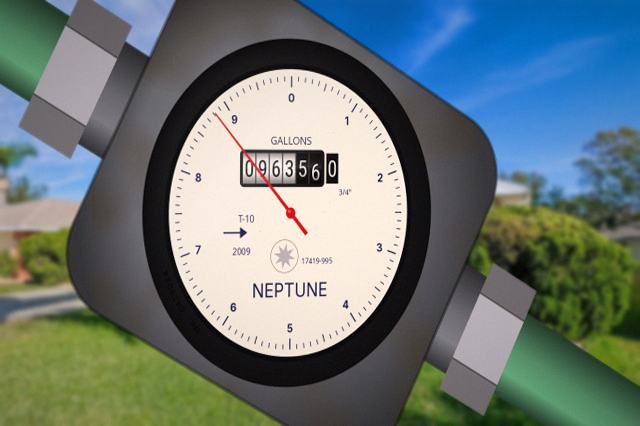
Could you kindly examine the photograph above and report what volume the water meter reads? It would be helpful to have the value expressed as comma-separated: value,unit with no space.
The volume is 963558.8,gal
